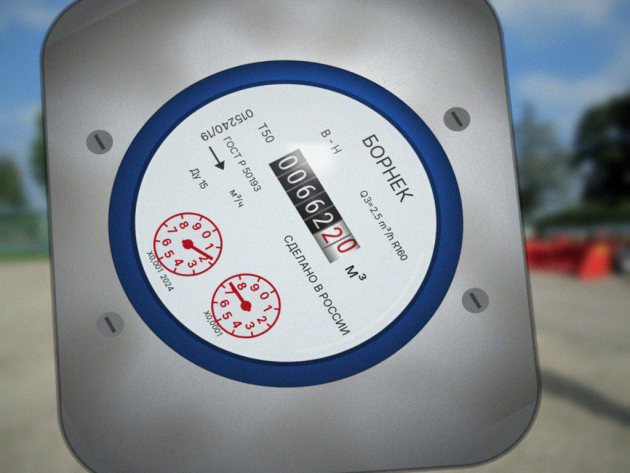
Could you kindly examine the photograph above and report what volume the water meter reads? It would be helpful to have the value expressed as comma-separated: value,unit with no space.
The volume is 662.2017,m³
